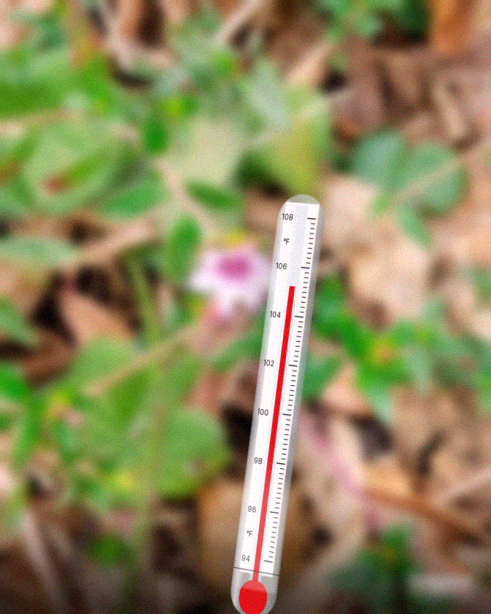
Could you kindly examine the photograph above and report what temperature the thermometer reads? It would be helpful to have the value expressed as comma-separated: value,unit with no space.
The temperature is 105.2,°F
